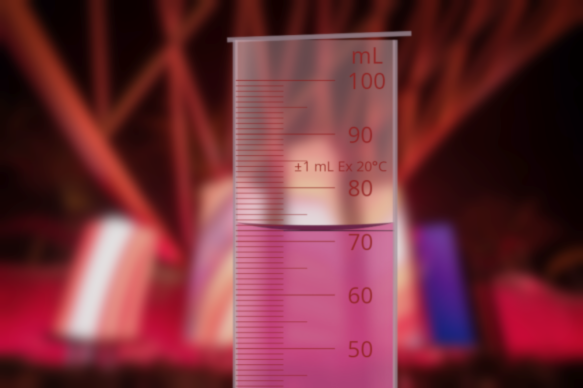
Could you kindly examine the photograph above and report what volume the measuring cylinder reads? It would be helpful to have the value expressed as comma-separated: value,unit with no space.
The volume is 72,mL
